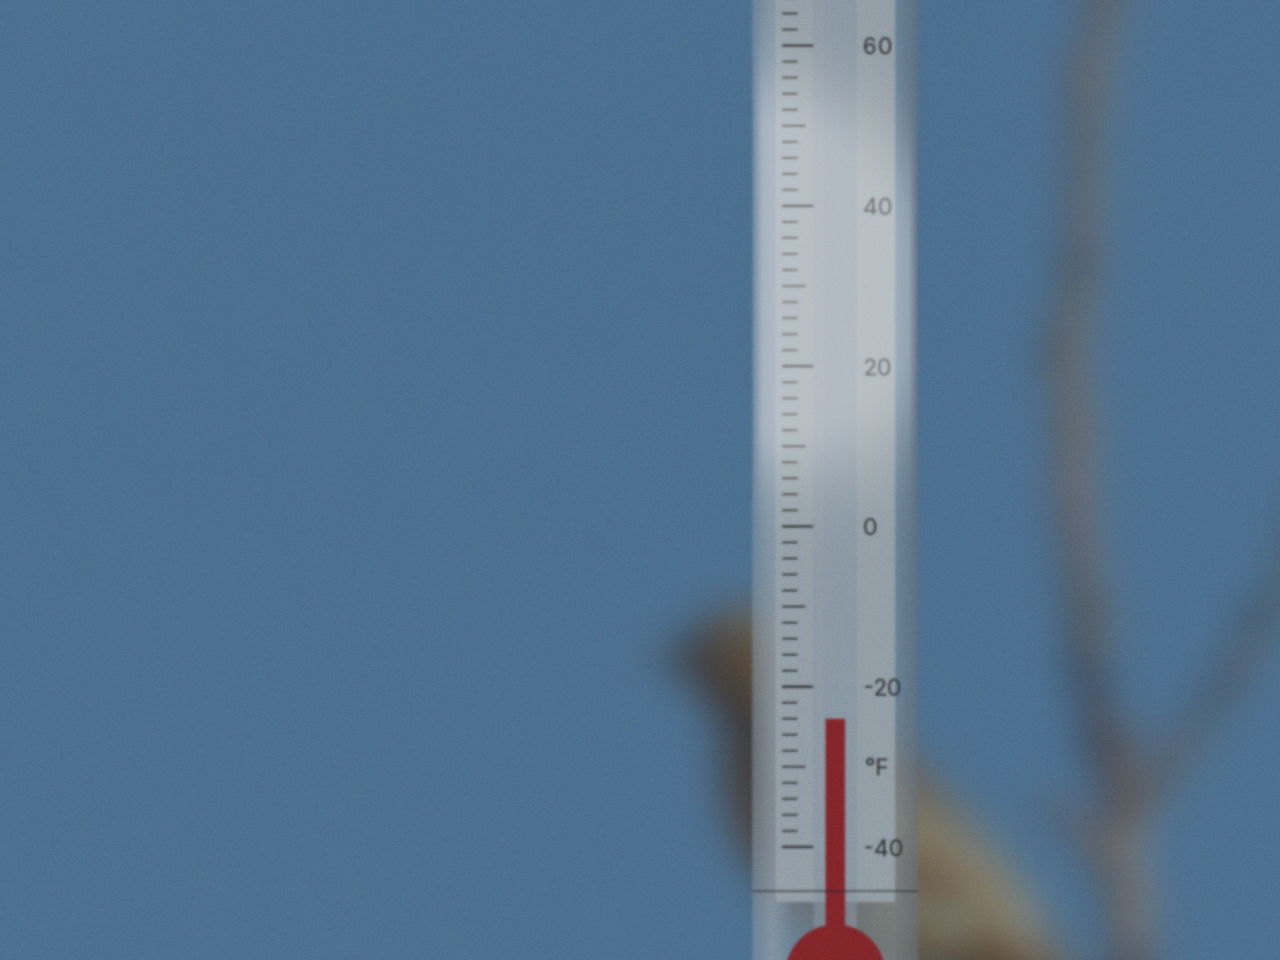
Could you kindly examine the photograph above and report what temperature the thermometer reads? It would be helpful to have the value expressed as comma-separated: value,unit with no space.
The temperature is -24,°F
